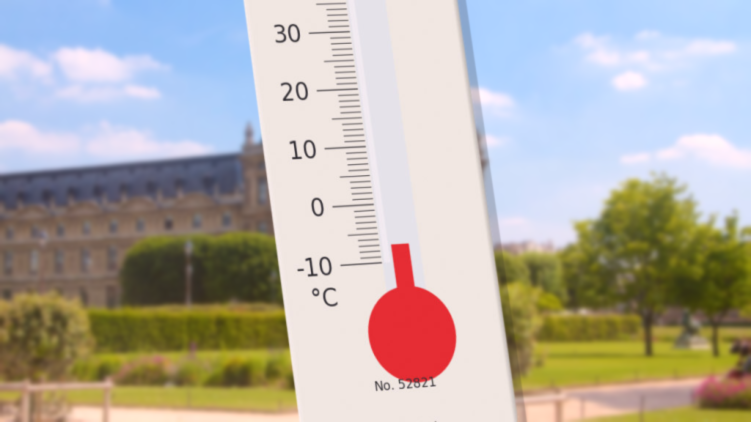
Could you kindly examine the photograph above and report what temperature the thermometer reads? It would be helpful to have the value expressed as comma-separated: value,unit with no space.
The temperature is -7,°C
